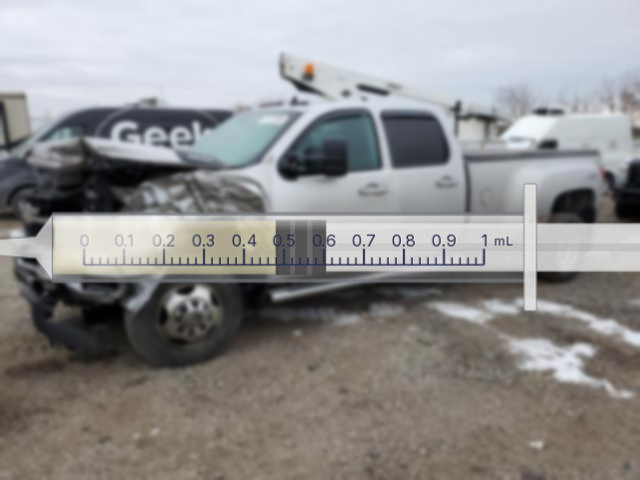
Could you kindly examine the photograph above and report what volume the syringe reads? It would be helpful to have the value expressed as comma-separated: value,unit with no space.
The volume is 0.48,mL
